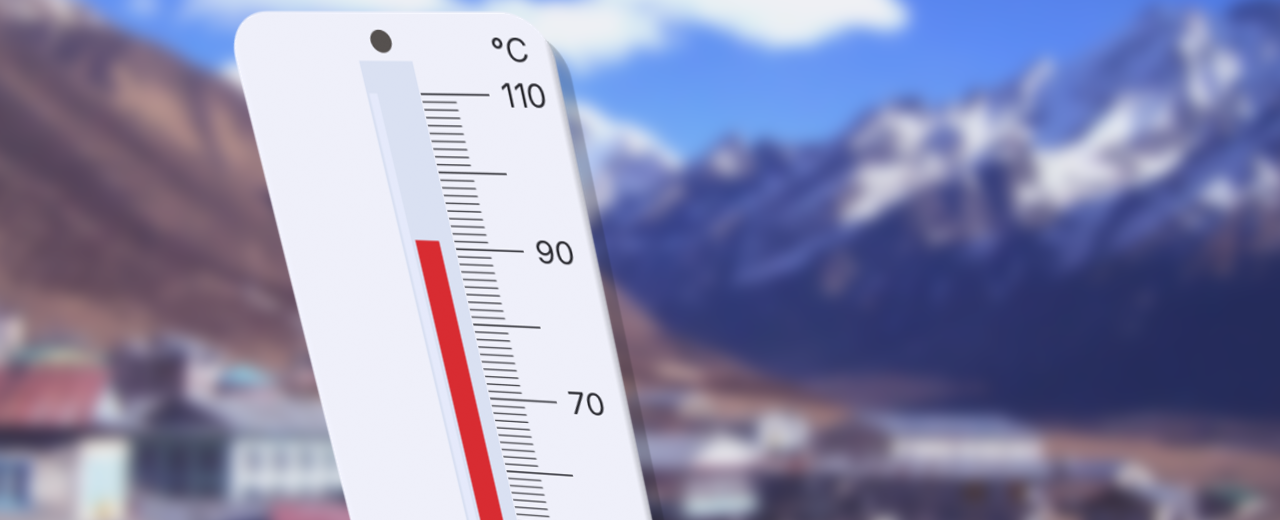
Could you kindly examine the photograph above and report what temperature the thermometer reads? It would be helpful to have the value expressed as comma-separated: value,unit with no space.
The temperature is 91,°C
